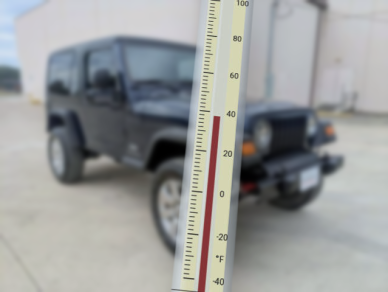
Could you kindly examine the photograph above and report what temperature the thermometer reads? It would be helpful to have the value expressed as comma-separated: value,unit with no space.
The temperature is 38,°F
